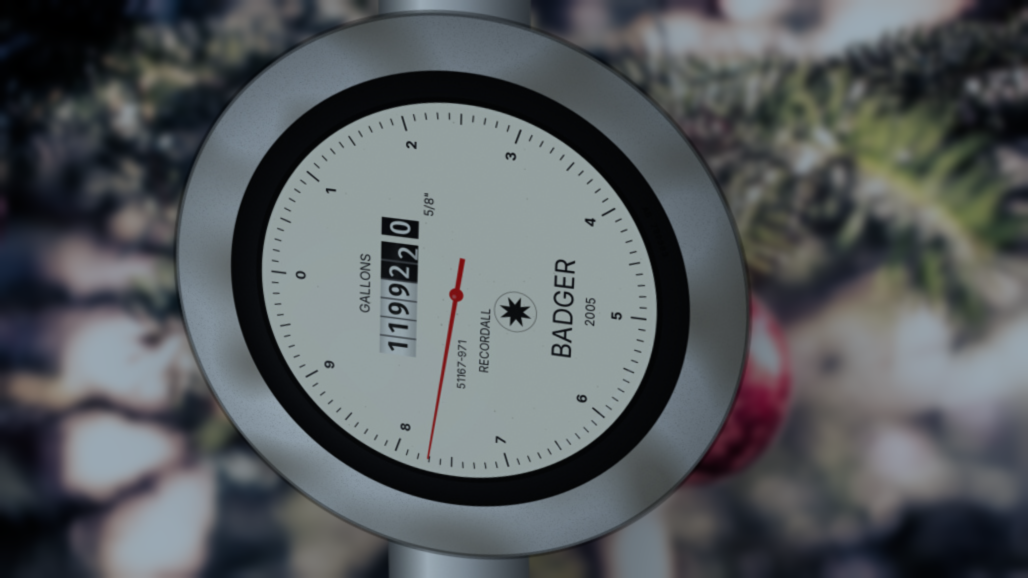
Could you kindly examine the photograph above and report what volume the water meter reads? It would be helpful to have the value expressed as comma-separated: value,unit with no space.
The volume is 1199217.7,gal
